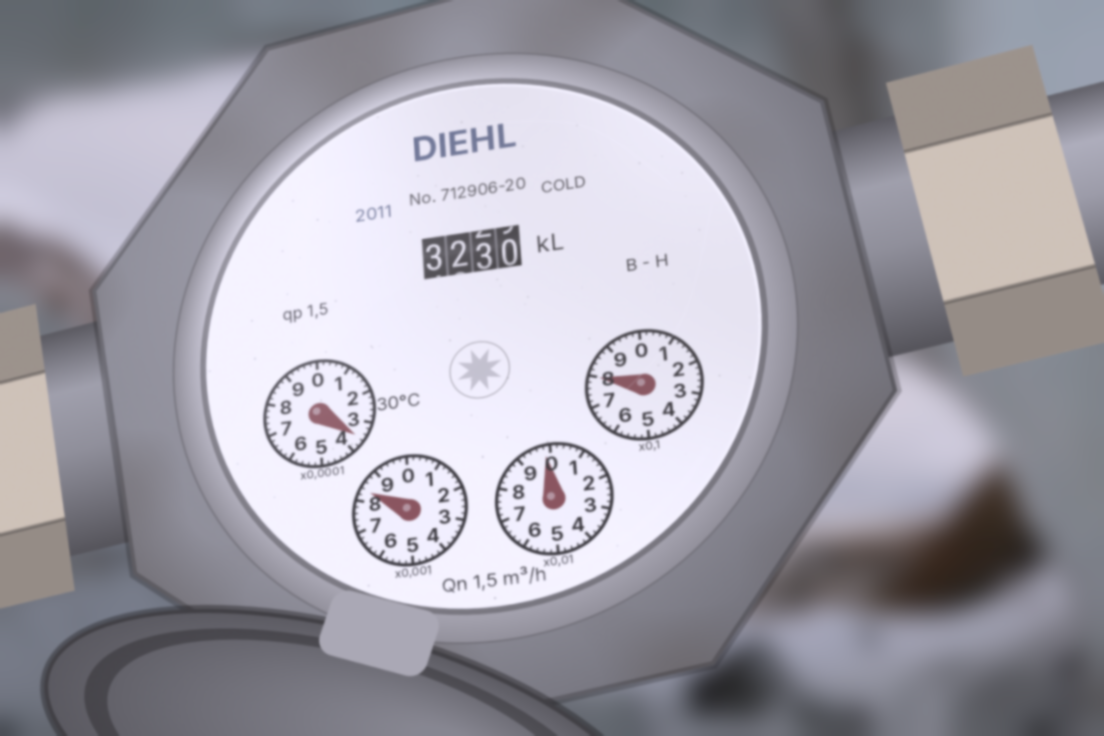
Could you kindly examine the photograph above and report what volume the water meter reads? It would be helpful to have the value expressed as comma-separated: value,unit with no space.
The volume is 3229.7983,kL
